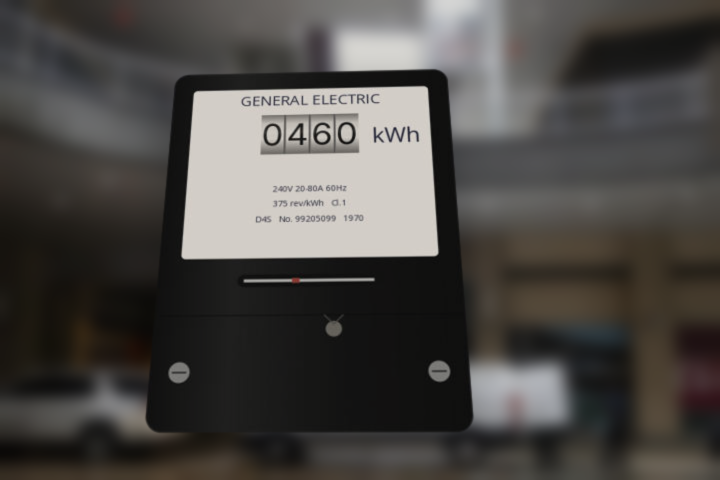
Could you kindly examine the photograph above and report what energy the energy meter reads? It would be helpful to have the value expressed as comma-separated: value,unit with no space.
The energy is 460,kWh
